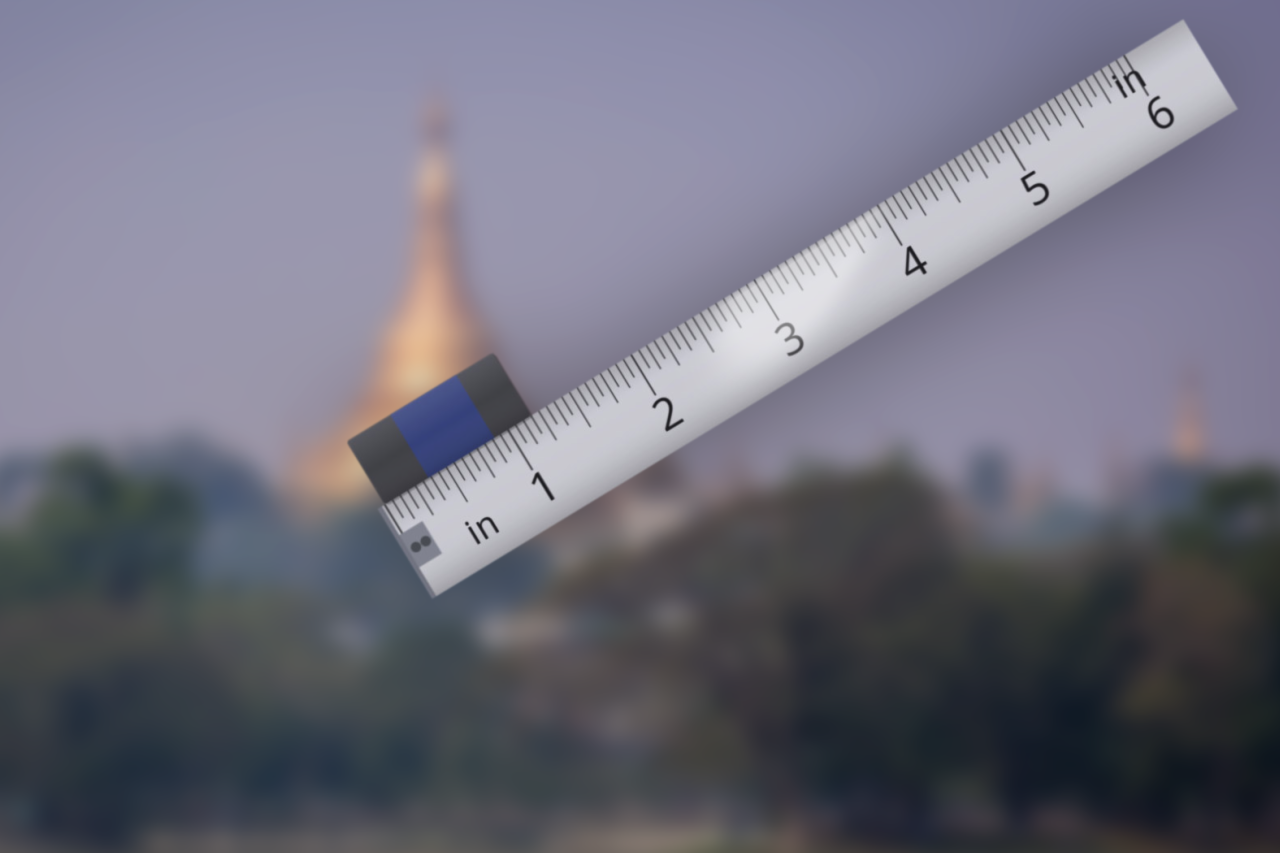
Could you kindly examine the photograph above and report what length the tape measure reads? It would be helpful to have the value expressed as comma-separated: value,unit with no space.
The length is 1.1875,in
